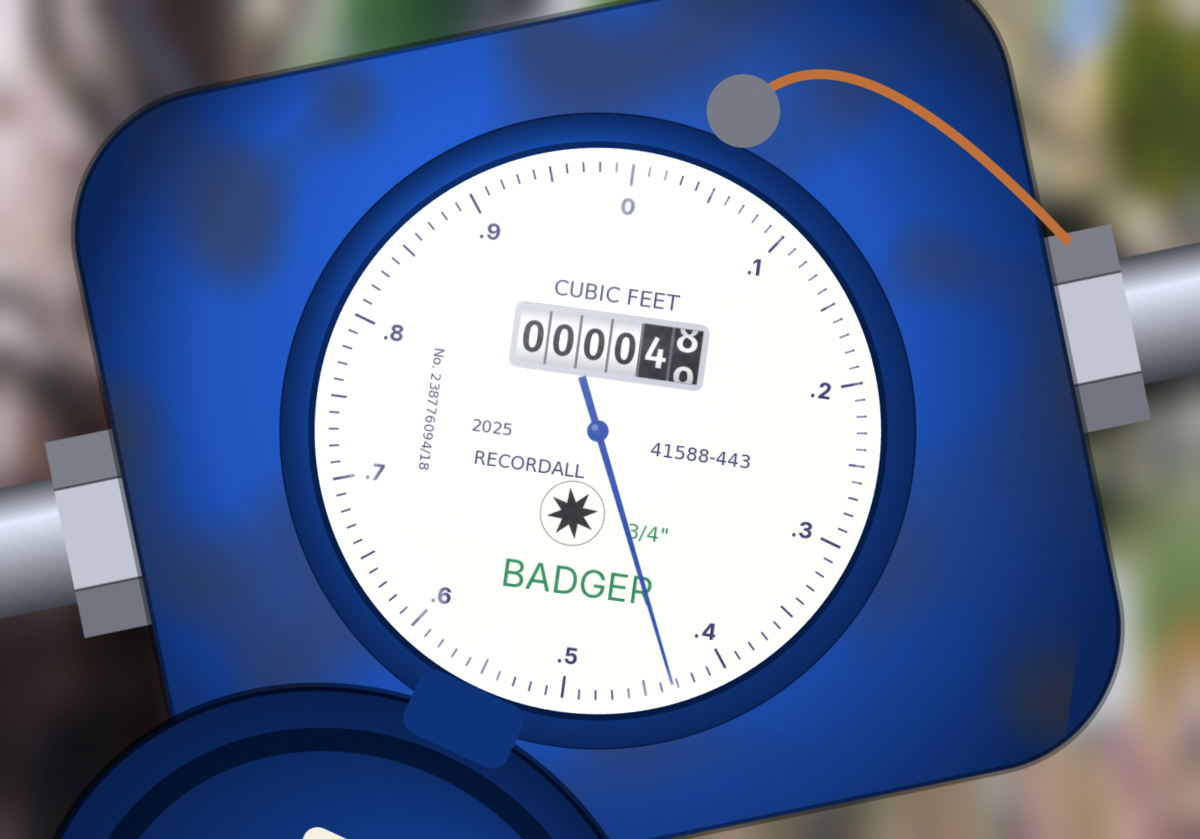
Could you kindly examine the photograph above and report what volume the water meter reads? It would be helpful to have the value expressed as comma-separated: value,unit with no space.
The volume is 48.43,ft³
